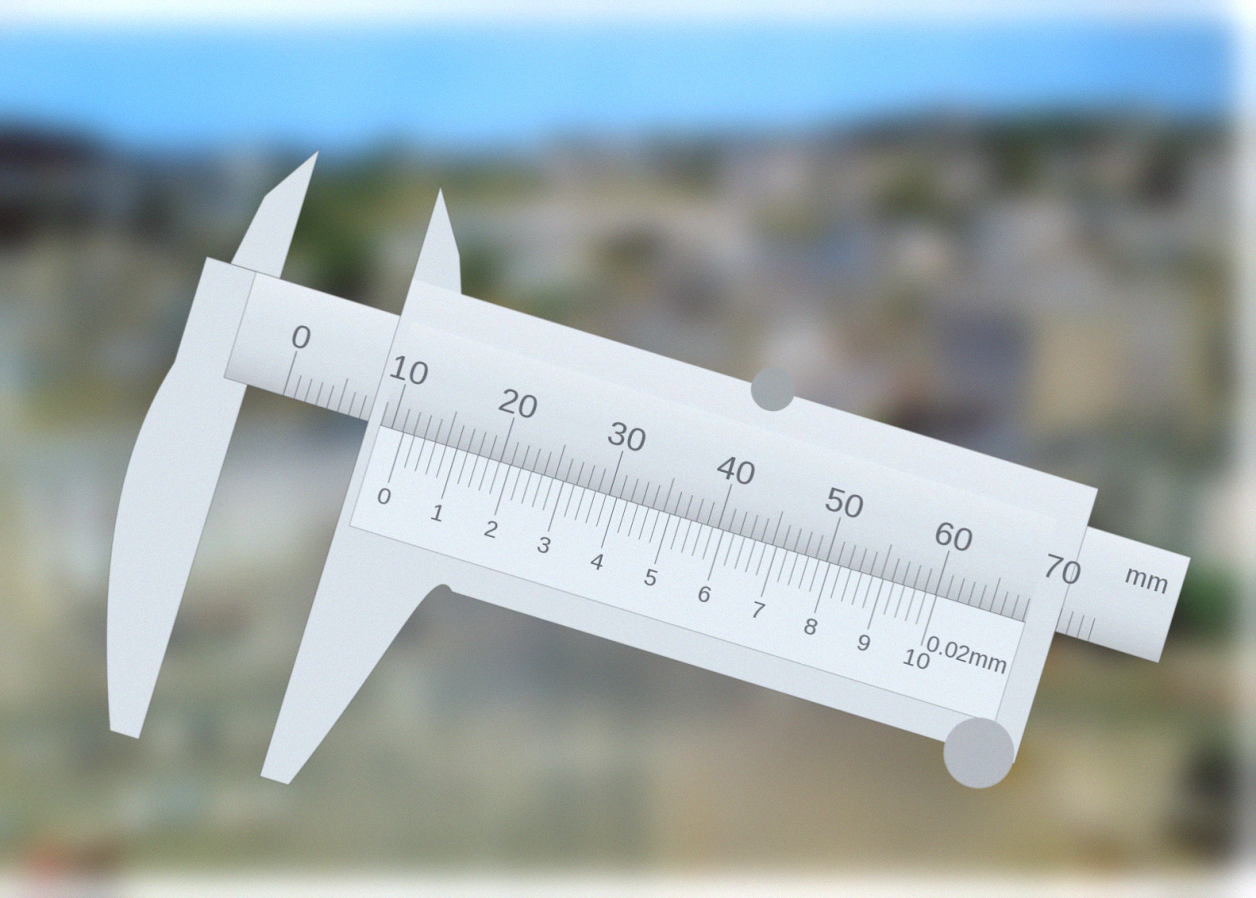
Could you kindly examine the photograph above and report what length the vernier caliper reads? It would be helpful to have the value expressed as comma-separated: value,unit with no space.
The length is 11.1,mm
